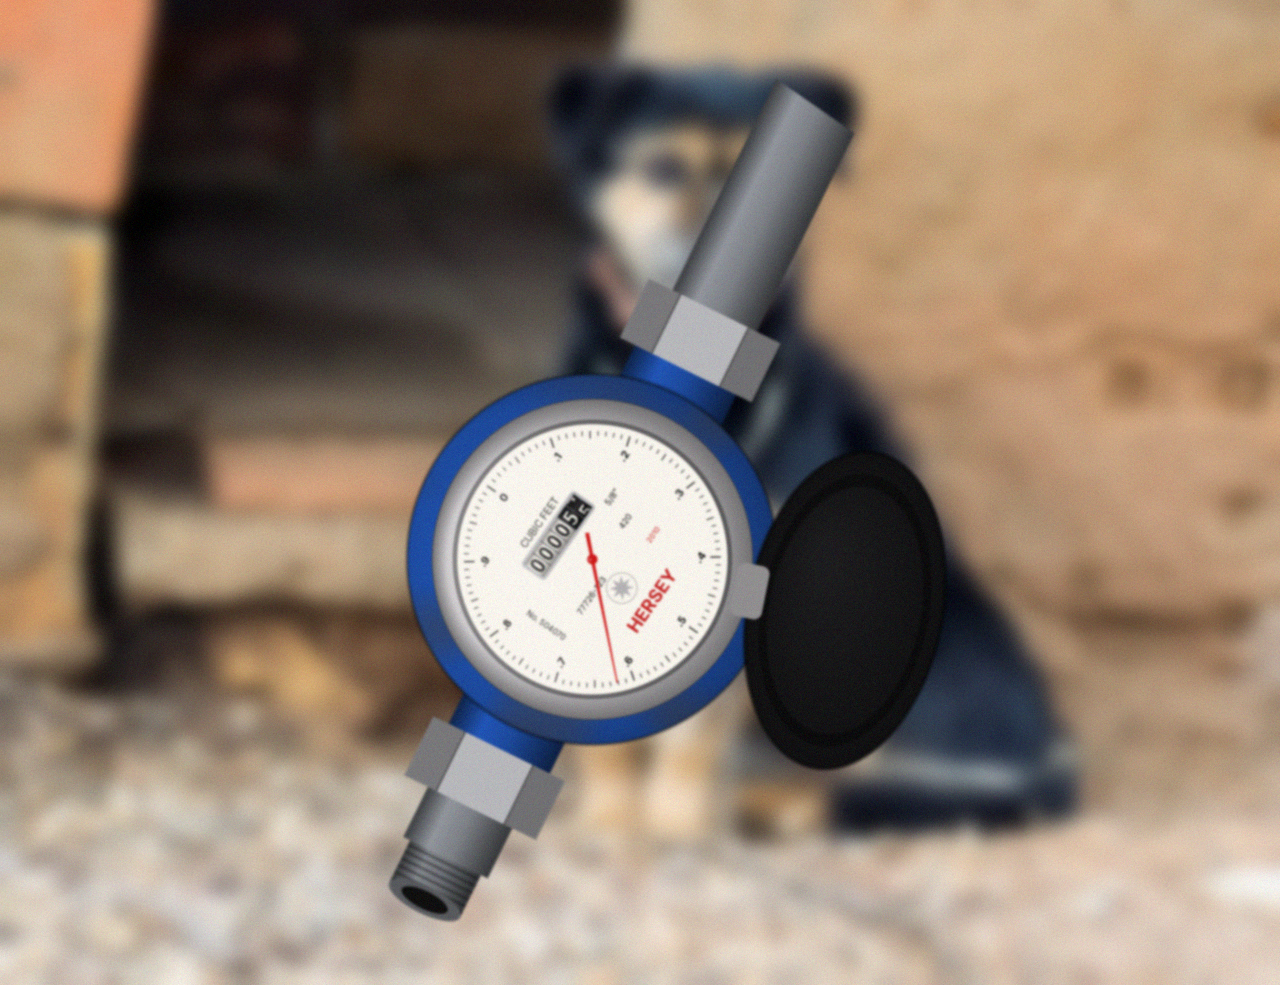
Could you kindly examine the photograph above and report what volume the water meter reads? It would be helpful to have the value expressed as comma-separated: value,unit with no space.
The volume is 54.62,ft³
